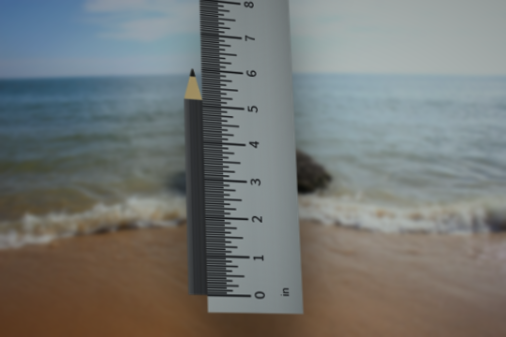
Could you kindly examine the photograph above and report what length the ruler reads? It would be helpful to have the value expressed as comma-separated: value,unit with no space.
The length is 6,in
